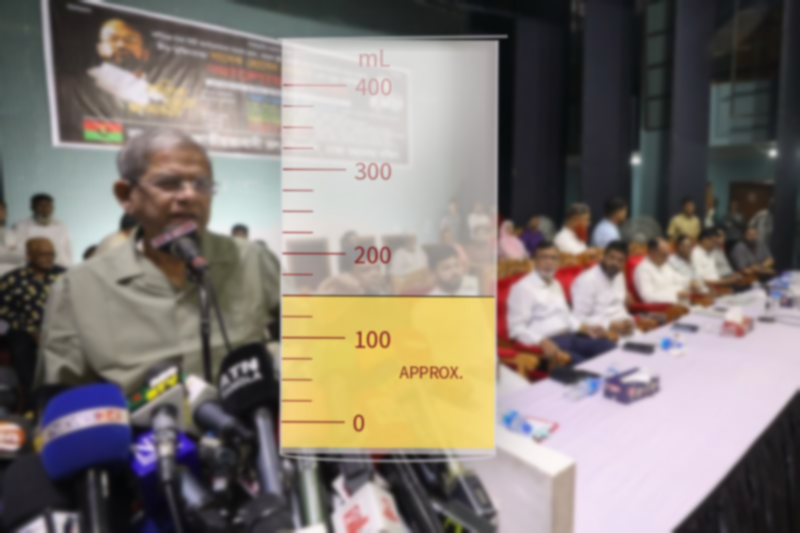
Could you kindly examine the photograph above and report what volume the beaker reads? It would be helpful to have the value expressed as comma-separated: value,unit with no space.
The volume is 150,mL
